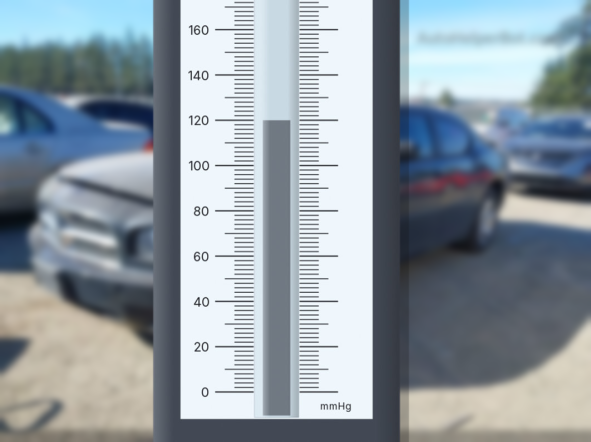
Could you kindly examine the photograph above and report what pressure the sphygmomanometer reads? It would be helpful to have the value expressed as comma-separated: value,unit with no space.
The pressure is 120,mmHg
